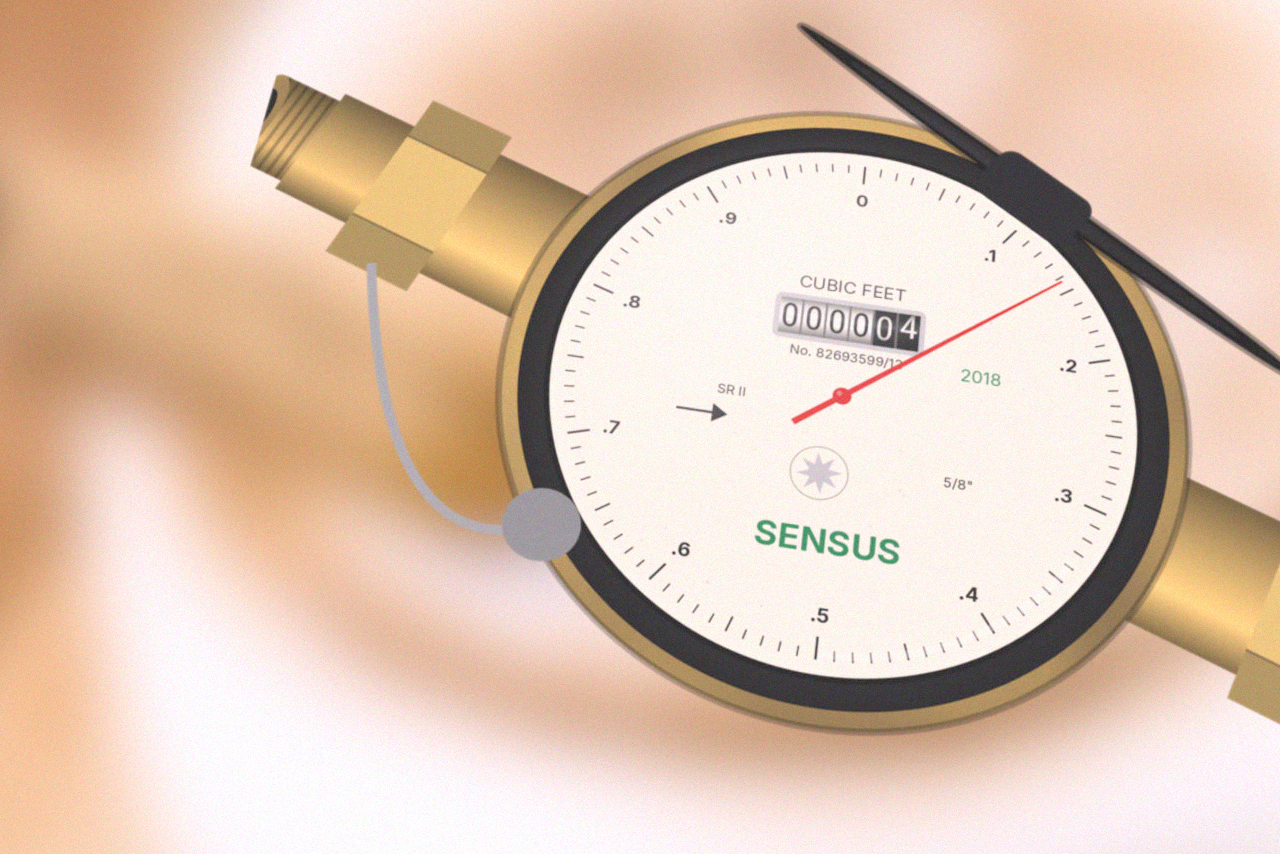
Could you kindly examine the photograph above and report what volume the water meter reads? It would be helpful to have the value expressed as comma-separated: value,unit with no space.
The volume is 4.14,ft³
